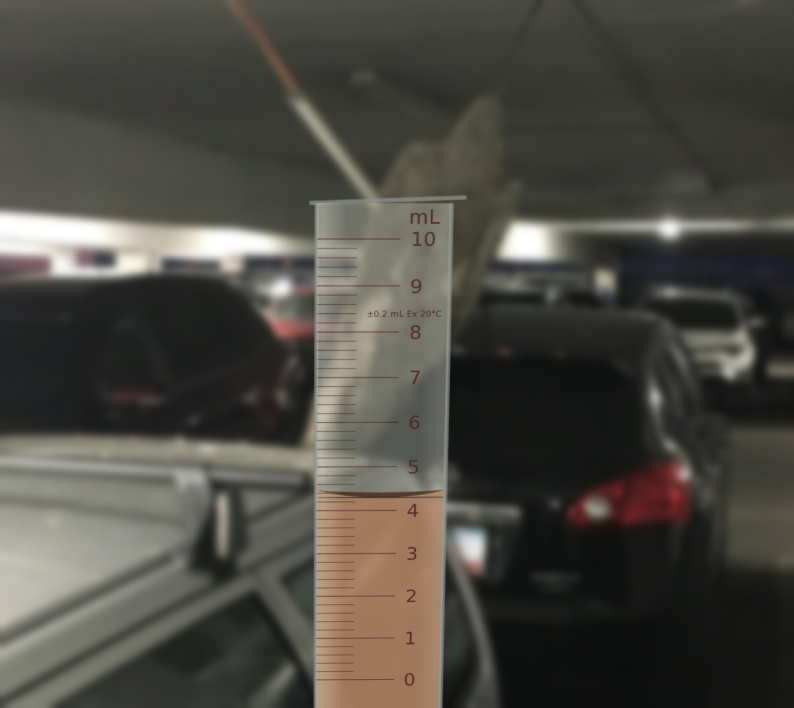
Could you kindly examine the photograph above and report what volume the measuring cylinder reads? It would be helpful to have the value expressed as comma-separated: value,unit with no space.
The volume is 4.3,mL
